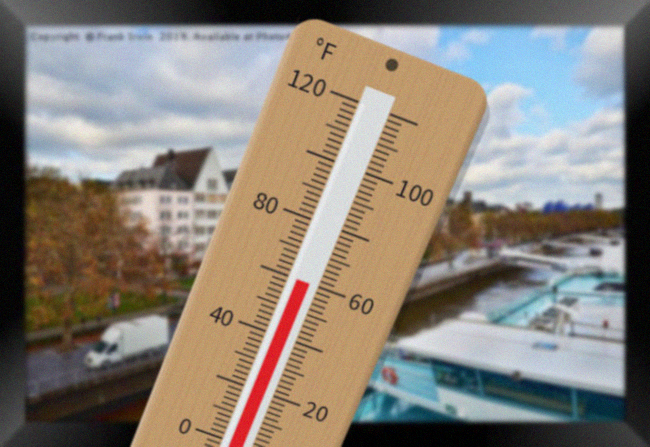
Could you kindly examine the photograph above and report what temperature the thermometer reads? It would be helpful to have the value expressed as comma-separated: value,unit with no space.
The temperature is 60,°F
